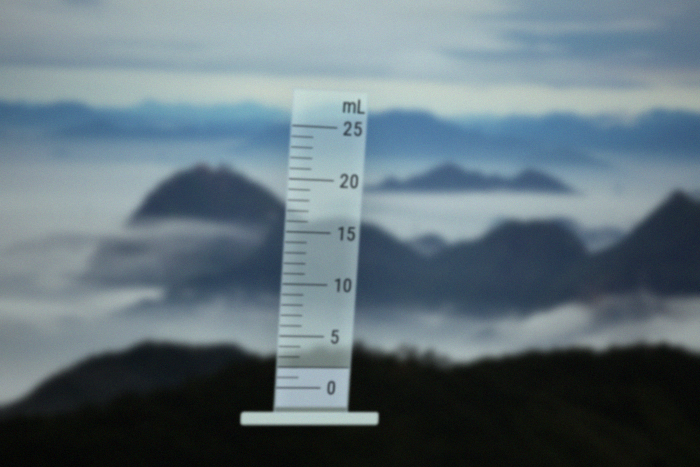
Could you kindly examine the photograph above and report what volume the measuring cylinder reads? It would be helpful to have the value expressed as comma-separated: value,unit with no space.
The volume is 2,mL
